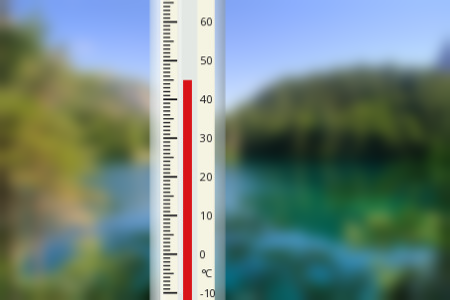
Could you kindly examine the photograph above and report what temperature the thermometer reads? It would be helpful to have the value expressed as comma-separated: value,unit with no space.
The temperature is 45,°C
